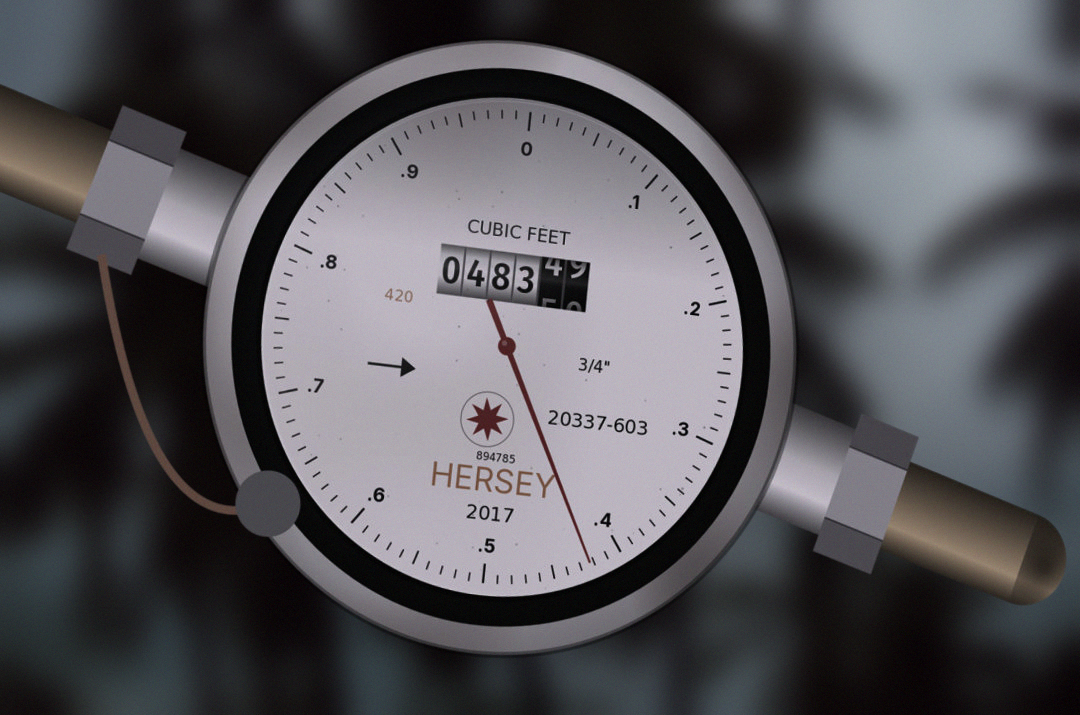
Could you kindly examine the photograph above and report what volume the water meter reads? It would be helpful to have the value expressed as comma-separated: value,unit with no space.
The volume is 48349.42,ft³
